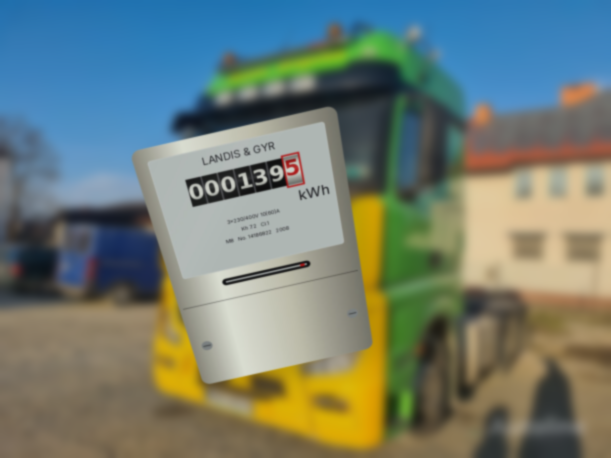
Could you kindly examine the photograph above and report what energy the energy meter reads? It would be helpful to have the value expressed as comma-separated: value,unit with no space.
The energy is 139.5,kWh
